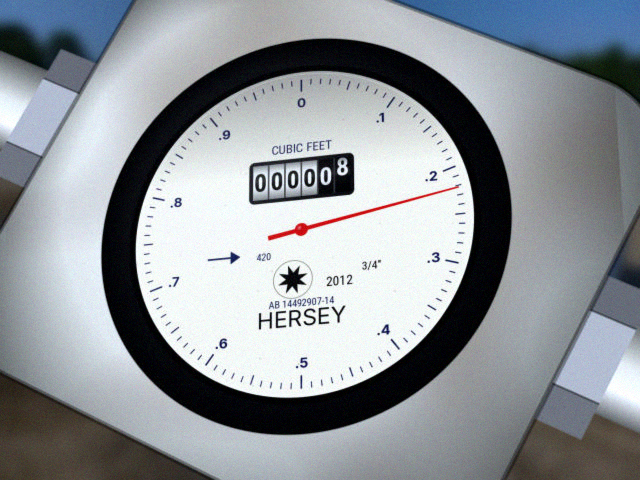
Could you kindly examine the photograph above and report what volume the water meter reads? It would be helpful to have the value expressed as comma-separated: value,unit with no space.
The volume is 8.22,ft³
